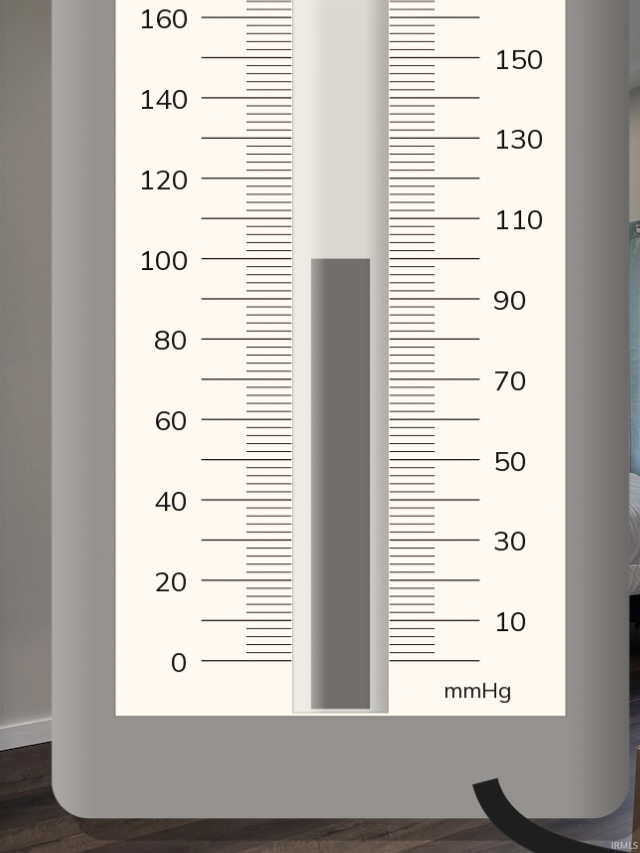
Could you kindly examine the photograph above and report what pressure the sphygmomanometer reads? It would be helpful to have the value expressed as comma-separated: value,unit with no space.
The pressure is 100,mmHg
